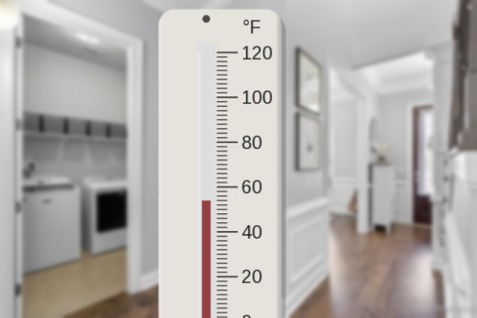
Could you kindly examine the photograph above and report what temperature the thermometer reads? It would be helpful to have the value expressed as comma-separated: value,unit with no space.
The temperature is 54,°F
